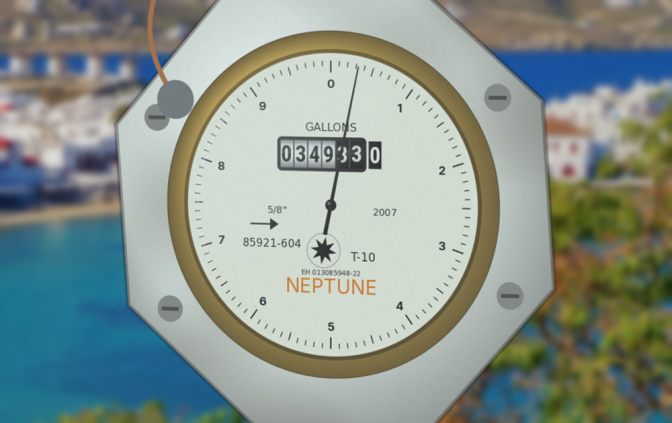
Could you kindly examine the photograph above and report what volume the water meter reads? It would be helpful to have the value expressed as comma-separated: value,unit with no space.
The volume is 349330.3,gal
